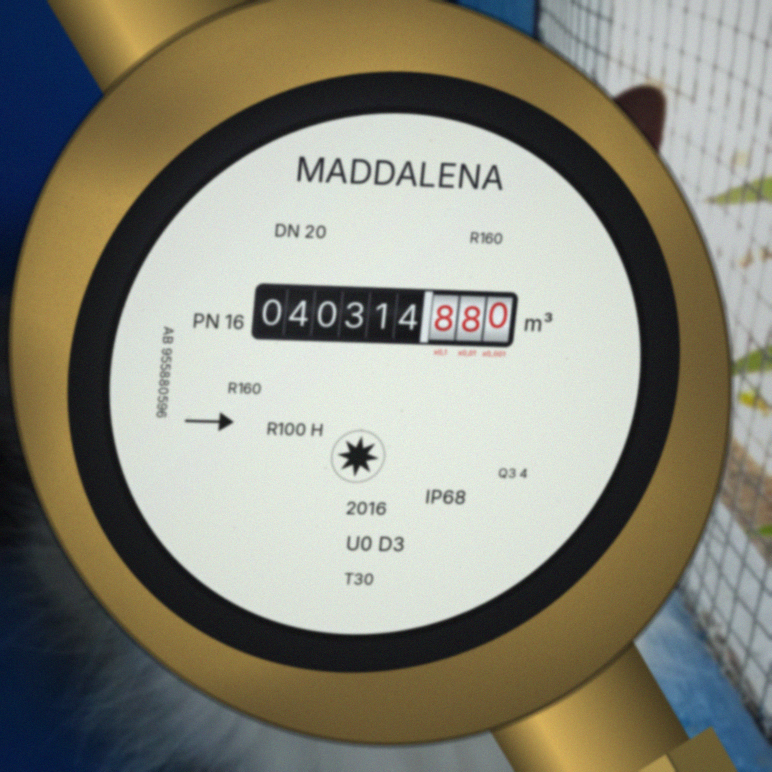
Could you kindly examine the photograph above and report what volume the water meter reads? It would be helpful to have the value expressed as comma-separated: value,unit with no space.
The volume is 40314.880,m³
